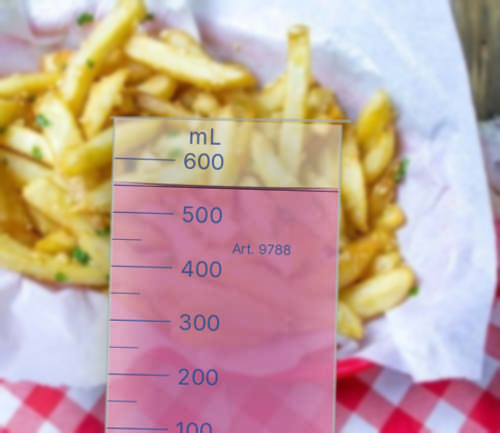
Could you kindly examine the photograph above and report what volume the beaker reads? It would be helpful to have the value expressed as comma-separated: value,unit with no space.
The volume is 550,mL
